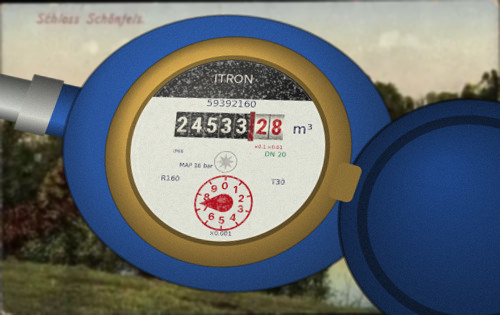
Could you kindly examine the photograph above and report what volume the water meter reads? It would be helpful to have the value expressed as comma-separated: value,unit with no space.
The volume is 24533.287,m³
